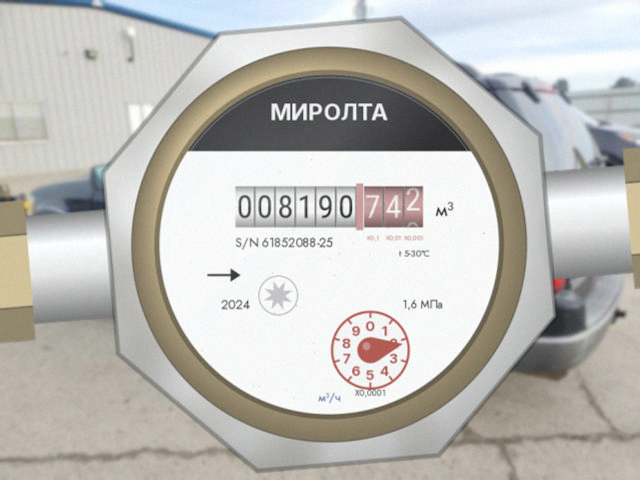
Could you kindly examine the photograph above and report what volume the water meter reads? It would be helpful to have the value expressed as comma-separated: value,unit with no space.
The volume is 8190.7422,m³
